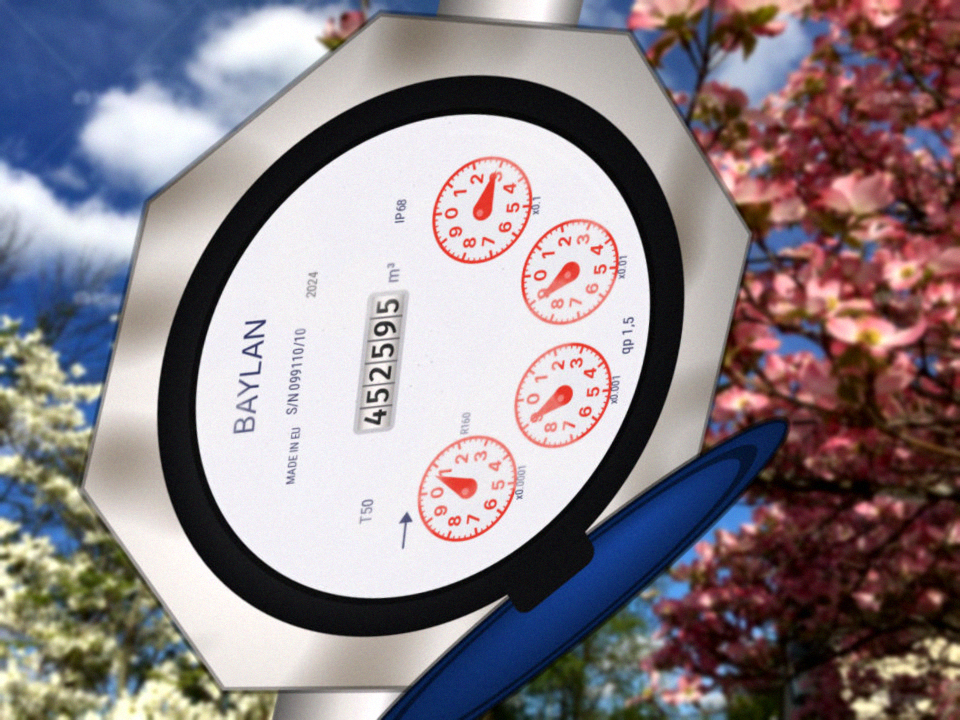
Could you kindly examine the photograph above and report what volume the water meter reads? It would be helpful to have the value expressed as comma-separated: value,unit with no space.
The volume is 452595.2890,m³
